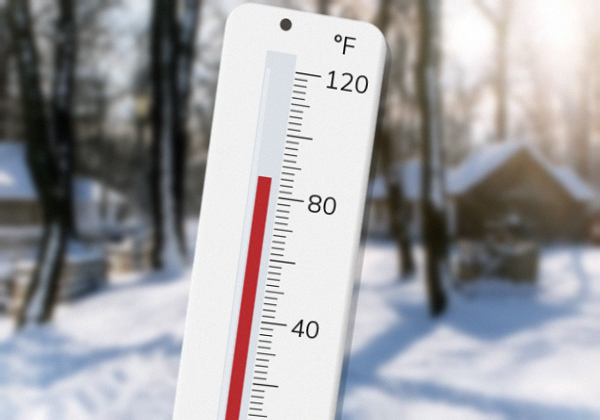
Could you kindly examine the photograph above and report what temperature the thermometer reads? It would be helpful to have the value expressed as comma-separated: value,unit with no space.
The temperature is 86,°F
